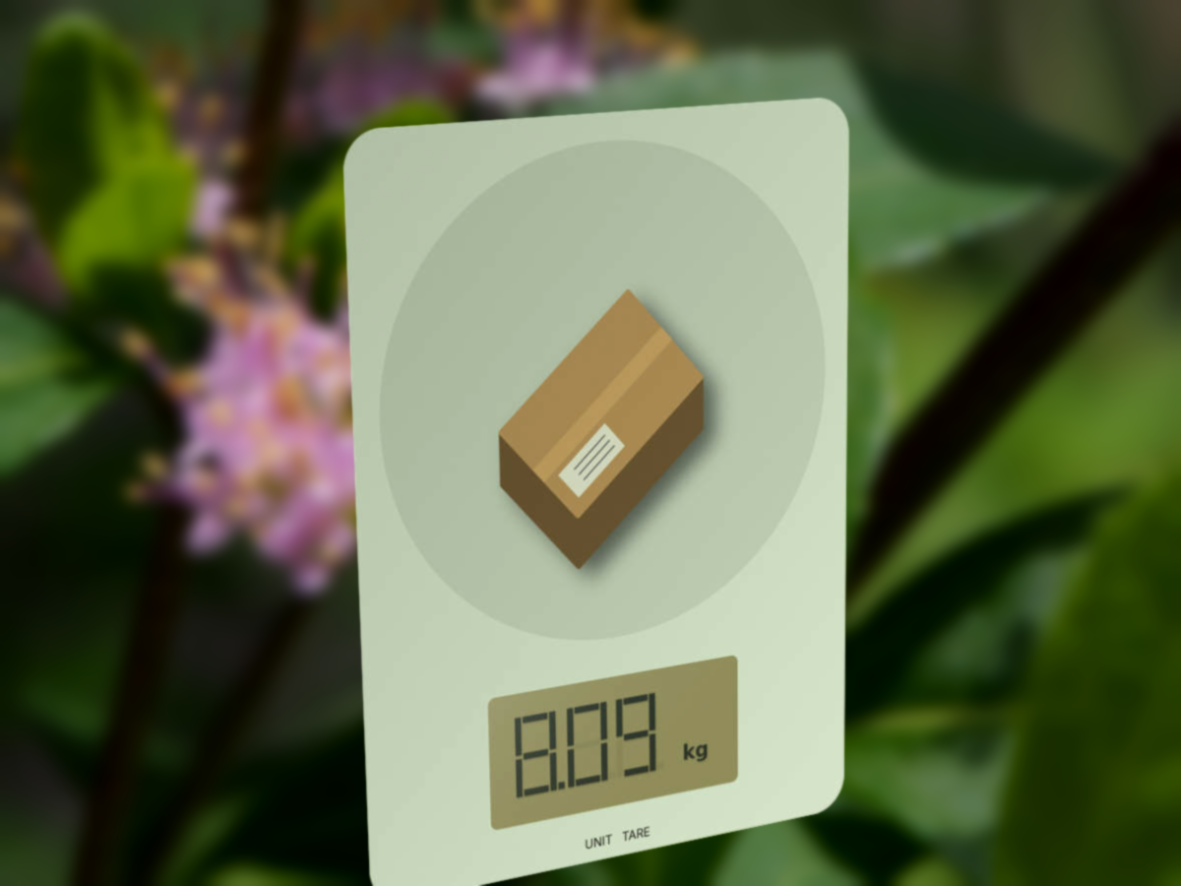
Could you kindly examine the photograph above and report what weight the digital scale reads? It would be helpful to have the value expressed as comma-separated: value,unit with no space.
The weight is 8.09,kg
